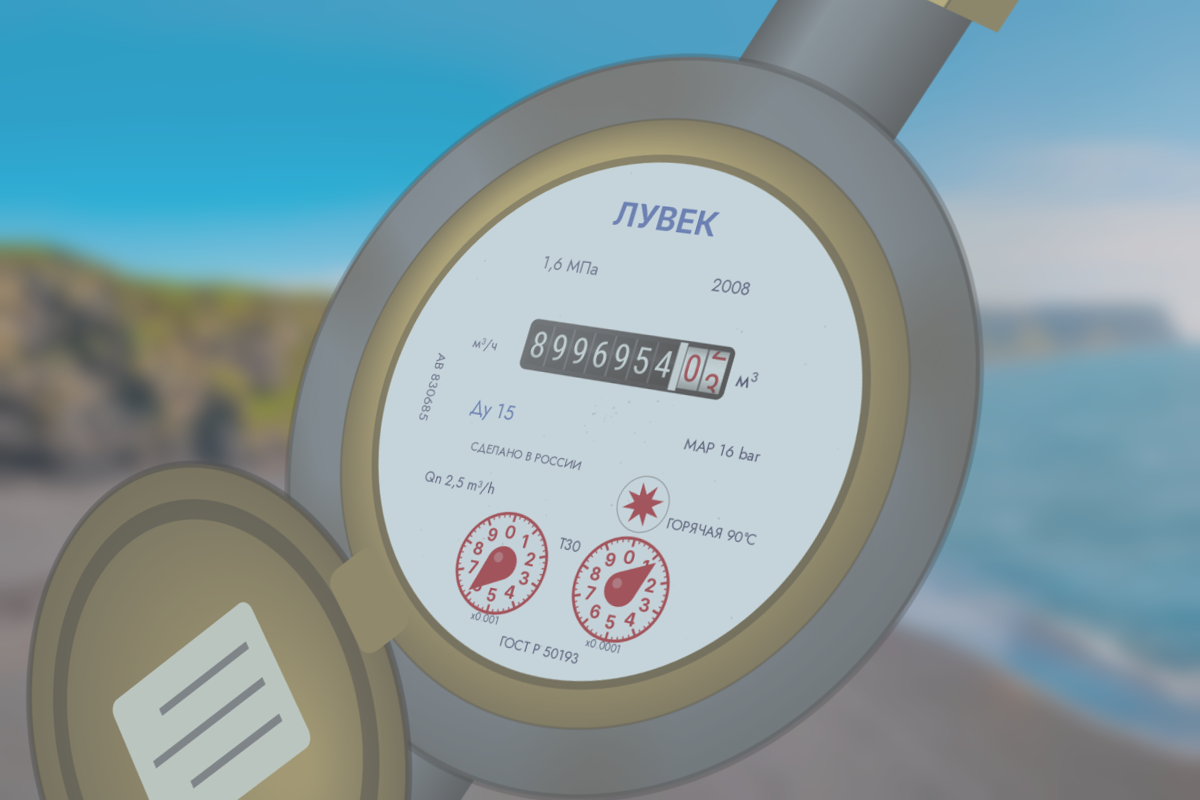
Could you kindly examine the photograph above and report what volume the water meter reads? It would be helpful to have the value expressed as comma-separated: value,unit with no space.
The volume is 8996954.0261,m³
